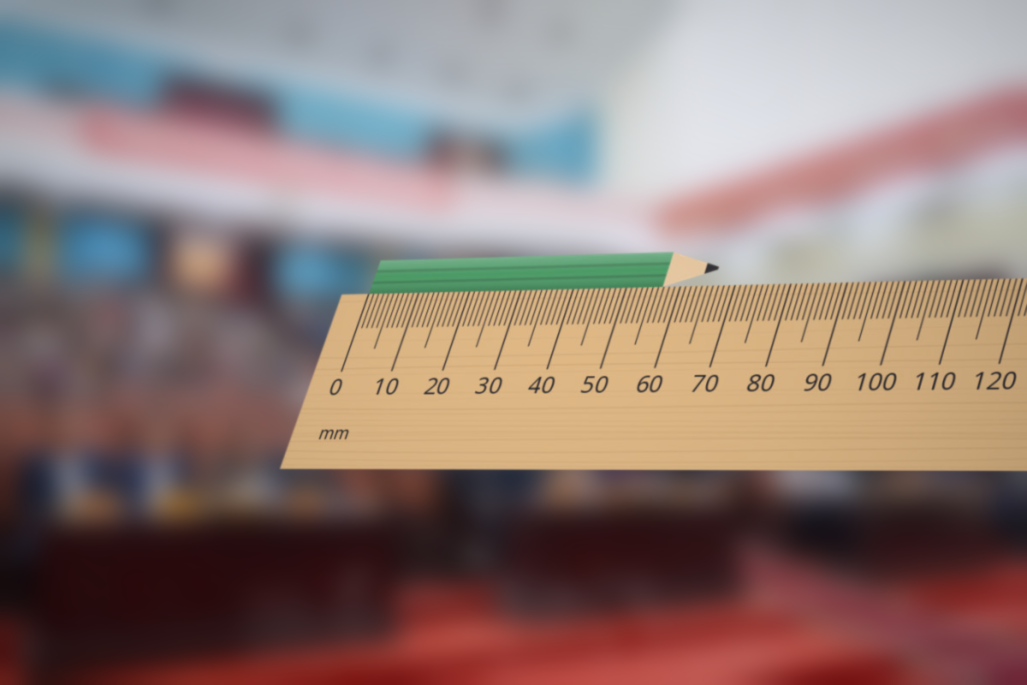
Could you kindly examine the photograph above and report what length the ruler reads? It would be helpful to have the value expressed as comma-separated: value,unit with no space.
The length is 66,mm
